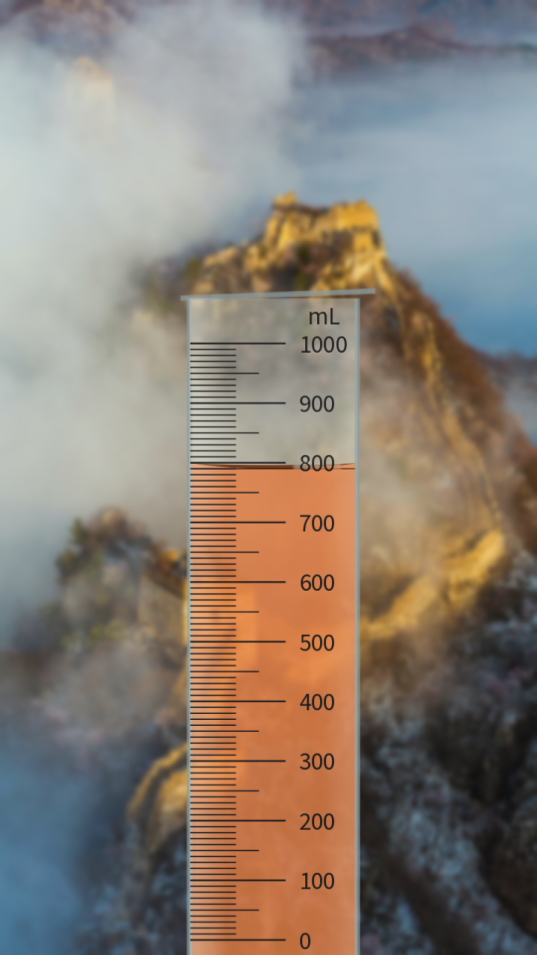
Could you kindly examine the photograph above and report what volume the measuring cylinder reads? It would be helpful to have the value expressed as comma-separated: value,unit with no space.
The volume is 790,mL
